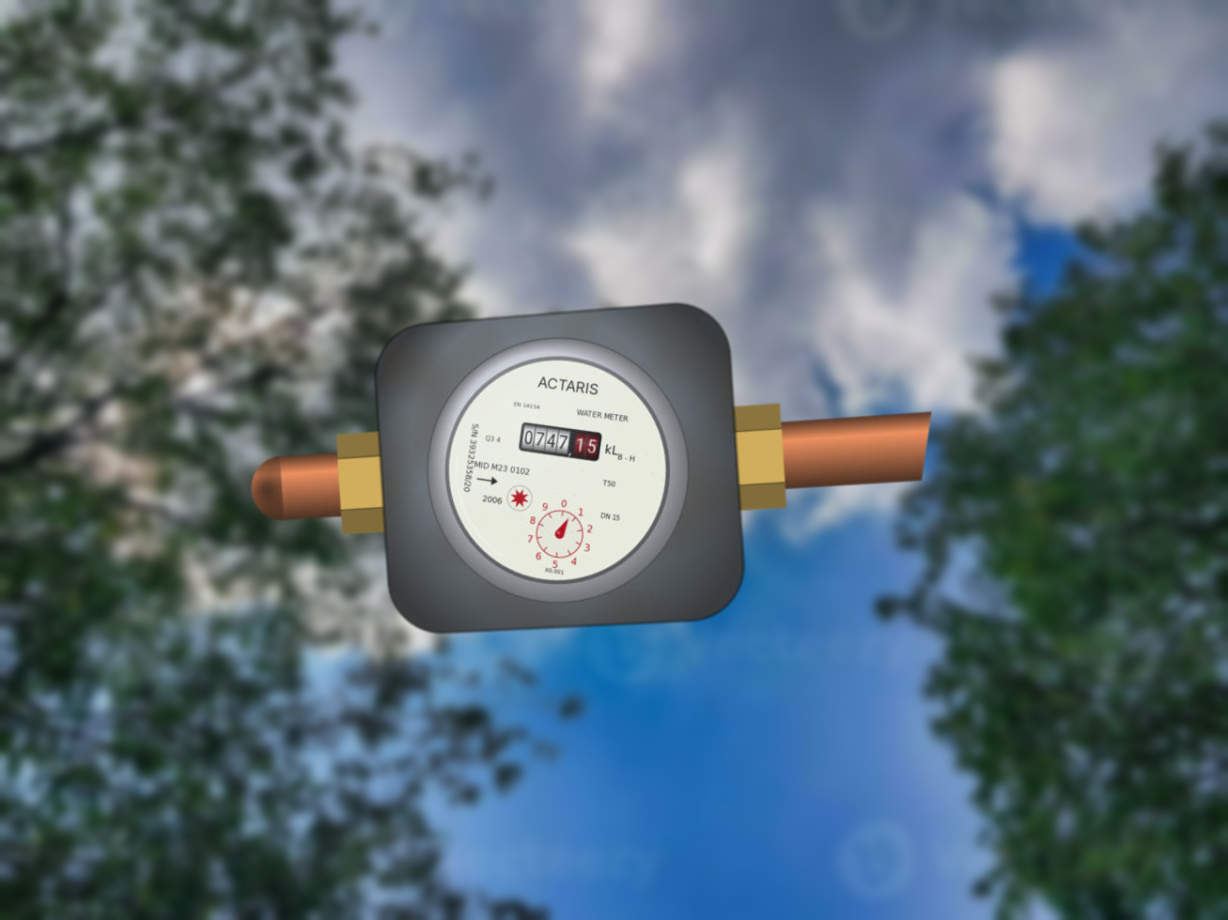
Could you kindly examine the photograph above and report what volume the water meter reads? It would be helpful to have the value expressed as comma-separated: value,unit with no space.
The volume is 747.150,kL
